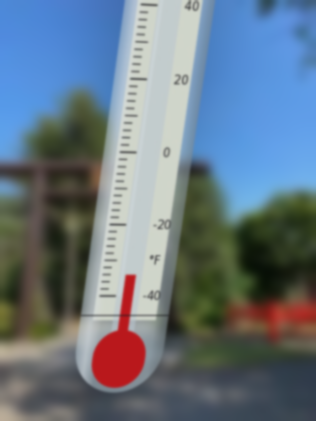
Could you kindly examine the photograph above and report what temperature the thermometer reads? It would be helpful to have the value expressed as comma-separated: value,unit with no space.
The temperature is -34,°F
